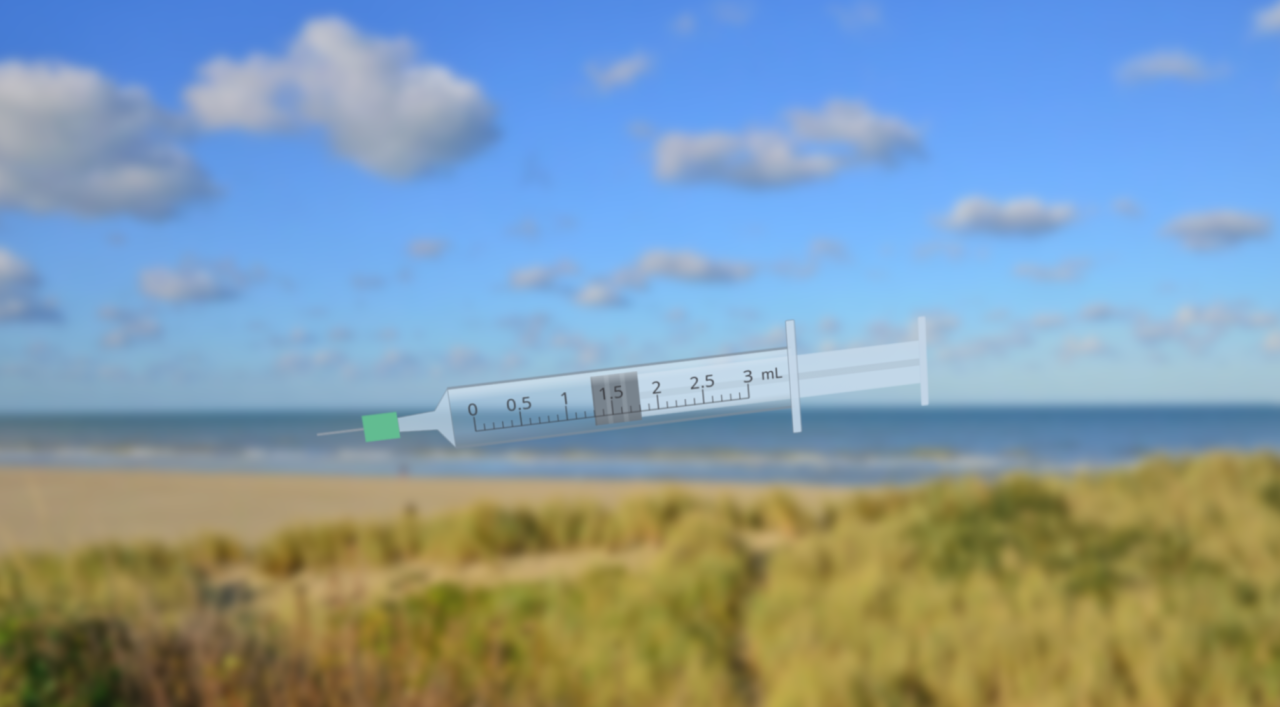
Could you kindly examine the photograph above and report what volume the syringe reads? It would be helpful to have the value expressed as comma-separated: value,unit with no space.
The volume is 1.3,mL
